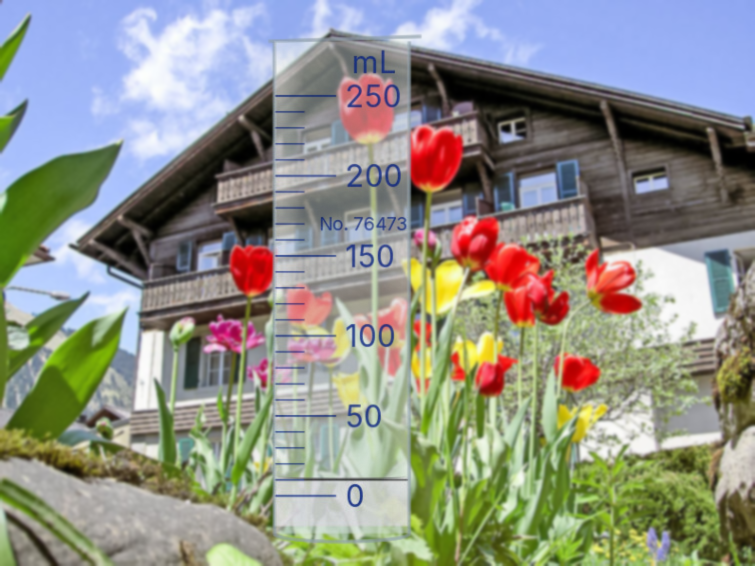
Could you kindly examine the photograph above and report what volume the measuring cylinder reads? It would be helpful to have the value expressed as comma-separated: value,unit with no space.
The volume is 10,mL
